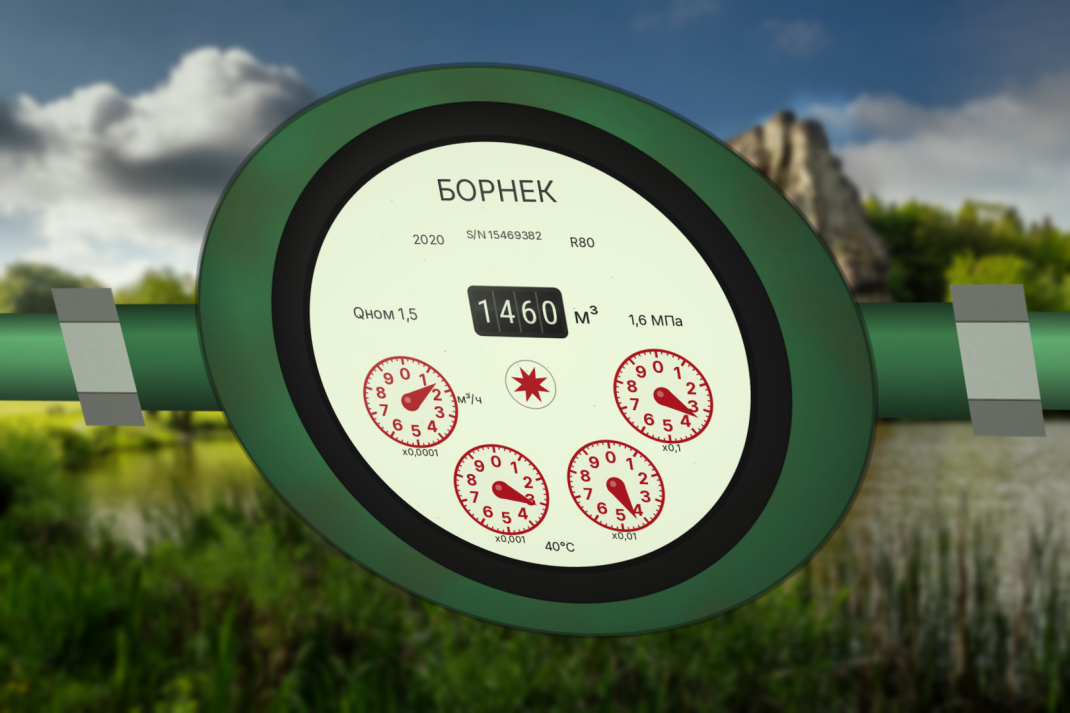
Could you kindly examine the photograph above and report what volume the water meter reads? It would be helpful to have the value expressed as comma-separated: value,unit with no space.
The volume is 1460.3431,m³
